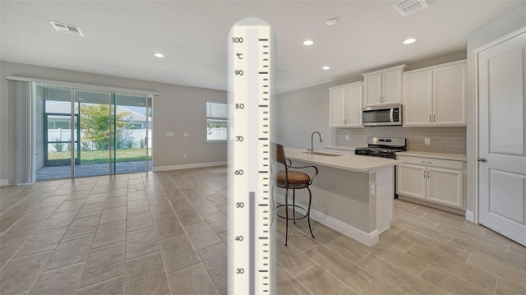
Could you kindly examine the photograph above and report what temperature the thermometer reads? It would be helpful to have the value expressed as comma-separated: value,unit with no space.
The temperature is 54,°C
